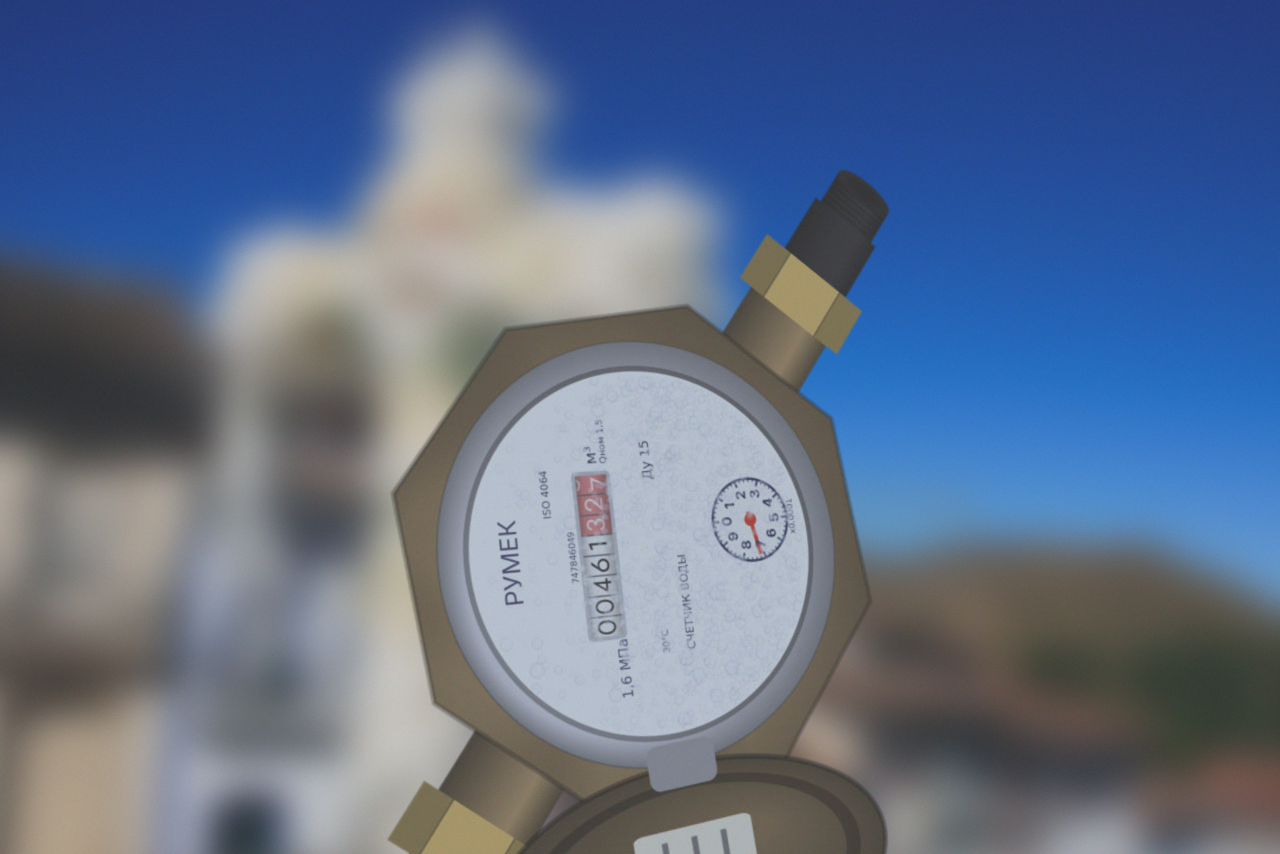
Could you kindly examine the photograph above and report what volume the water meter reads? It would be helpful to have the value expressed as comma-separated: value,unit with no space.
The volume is 461.3267,m³
